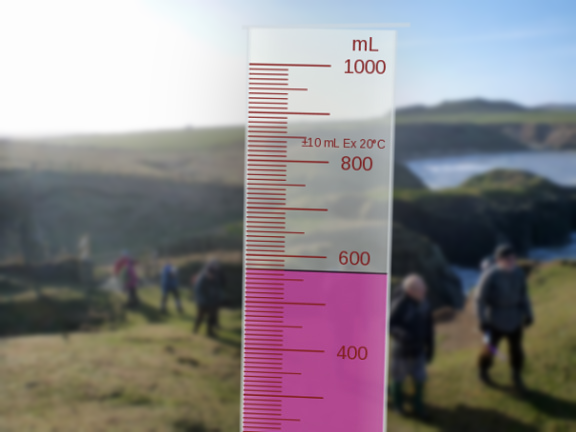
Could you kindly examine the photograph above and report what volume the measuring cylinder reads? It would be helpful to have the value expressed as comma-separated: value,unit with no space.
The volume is 570,mL
